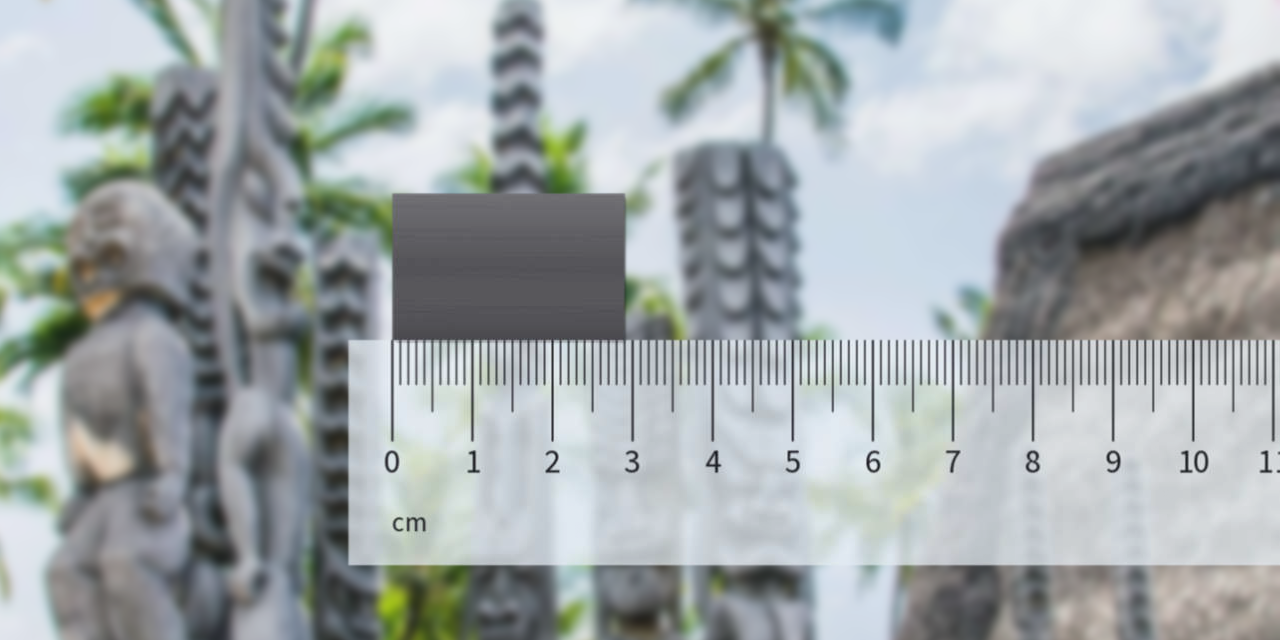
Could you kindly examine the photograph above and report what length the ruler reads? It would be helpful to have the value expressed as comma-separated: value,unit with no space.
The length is 2.9,cm
